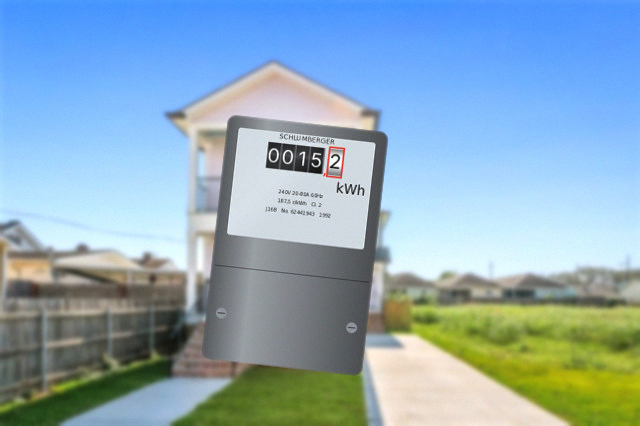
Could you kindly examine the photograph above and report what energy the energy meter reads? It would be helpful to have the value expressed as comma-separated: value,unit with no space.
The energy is 15.2,kWh
